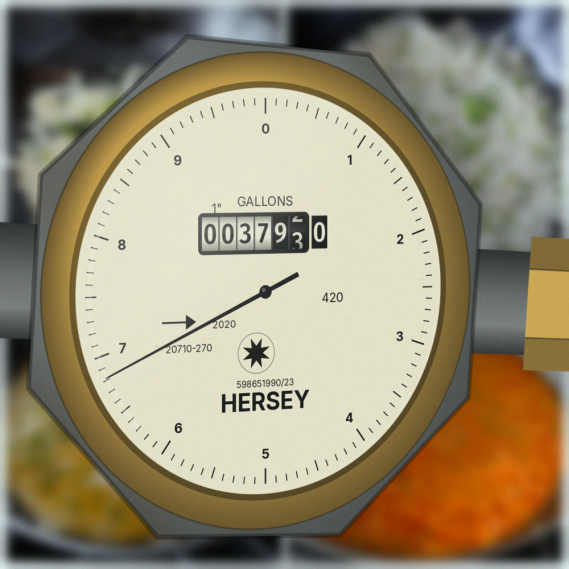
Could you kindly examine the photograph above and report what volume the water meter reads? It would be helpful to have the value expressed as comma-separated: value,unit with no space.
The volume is 37926.8,gal
